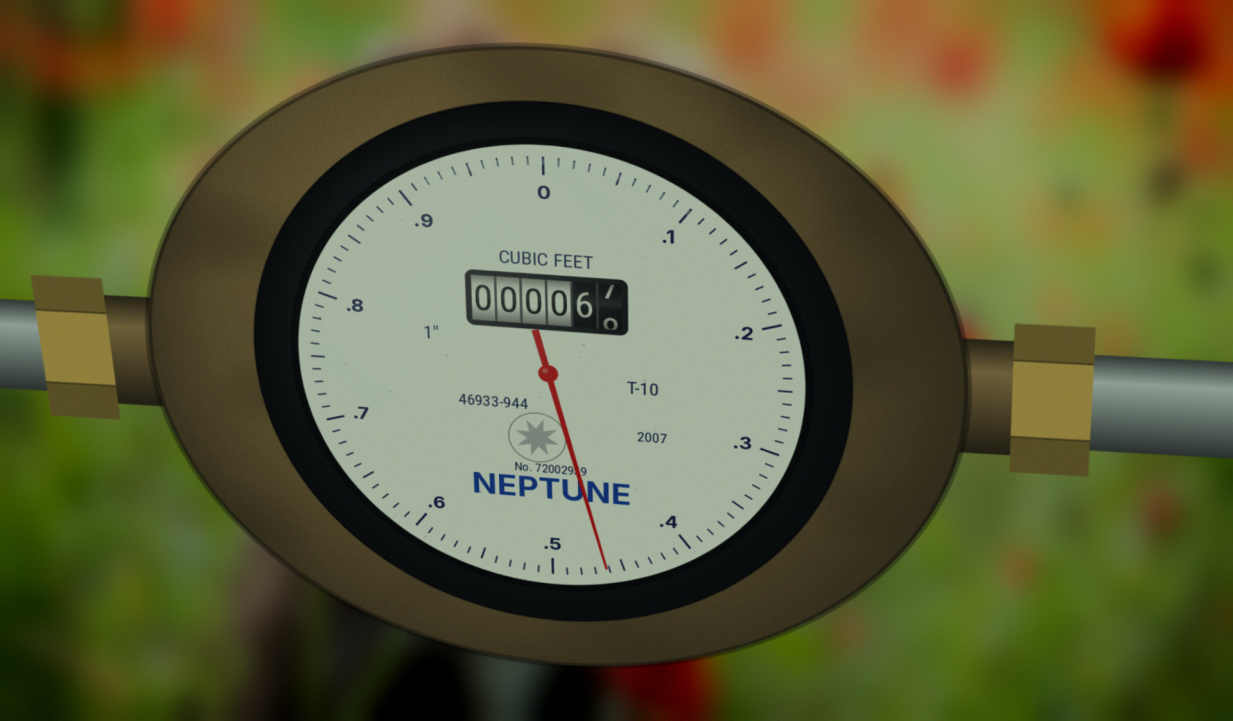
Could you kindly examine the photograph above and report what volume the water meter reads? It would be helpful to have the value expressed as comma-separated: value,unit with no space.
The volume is 67.46,ft³
